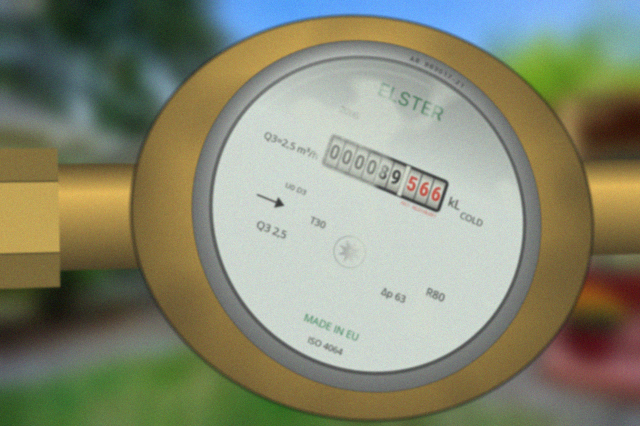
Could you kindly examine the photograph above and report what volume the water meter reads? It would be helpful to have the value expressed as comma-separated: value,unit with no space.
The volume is 89.566,kL
